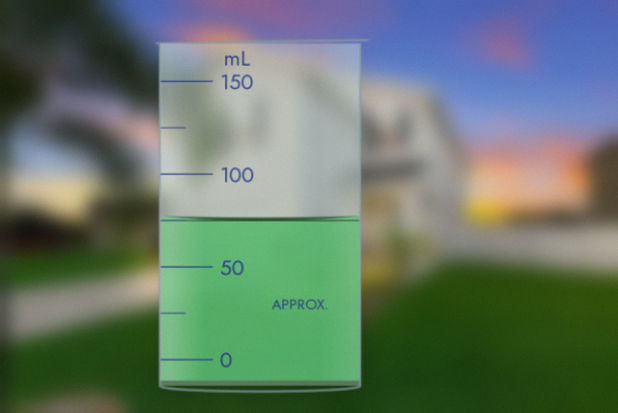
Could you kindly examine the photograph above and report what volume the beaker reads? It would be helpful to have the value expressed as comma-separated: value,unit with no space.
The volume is 75,mL
